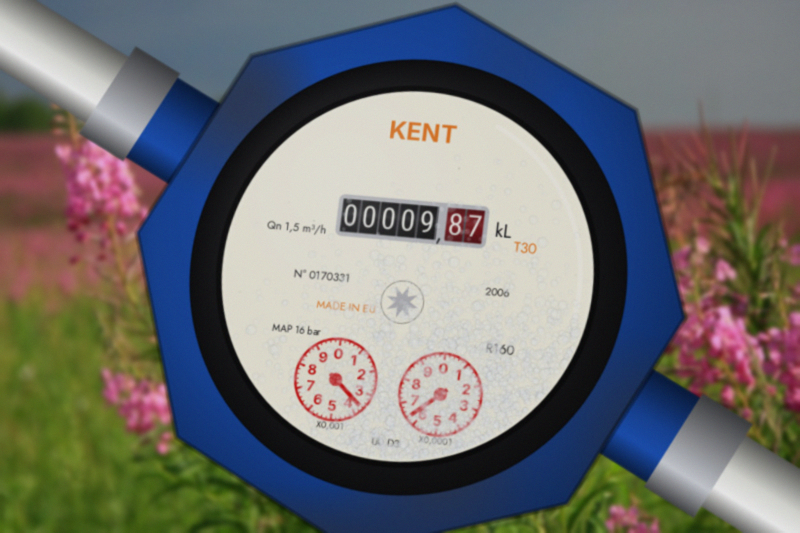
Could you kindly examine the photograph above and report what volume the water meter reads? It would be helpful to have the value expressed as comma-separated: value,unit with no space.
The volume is 9.8736,kL
